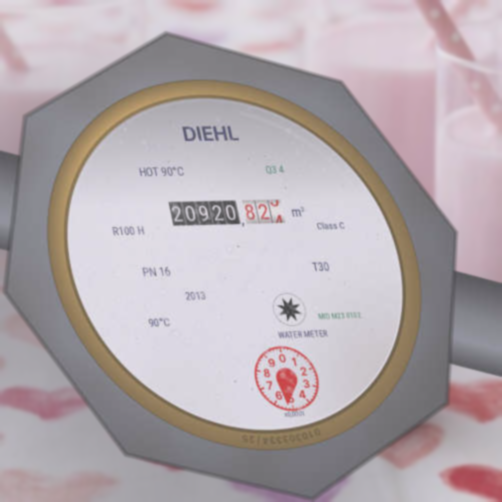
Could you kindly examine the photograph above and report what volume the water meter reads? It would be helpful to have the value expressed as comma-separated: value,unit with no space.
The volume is 20920.8235,m³
